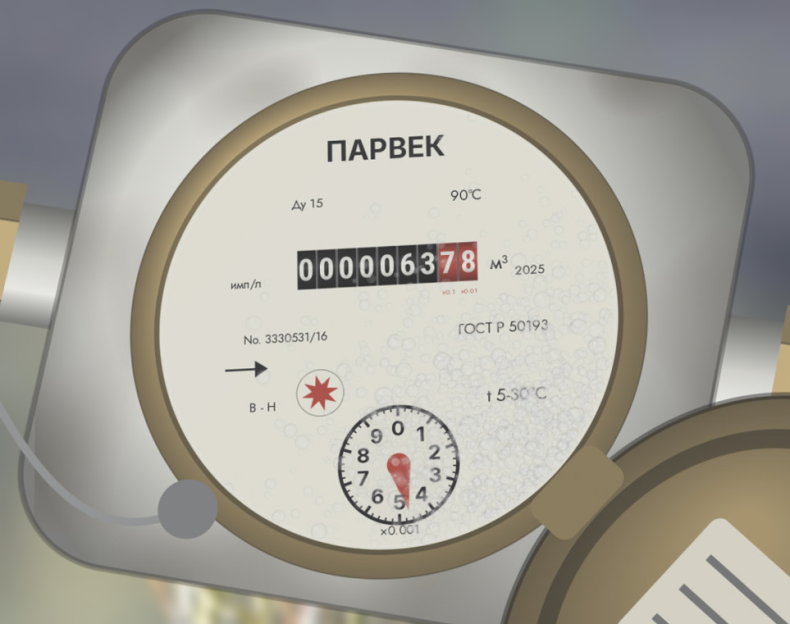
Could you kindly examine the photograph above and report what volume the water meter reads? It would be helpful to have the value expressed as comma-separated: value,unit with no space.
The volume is 63.784,m³
